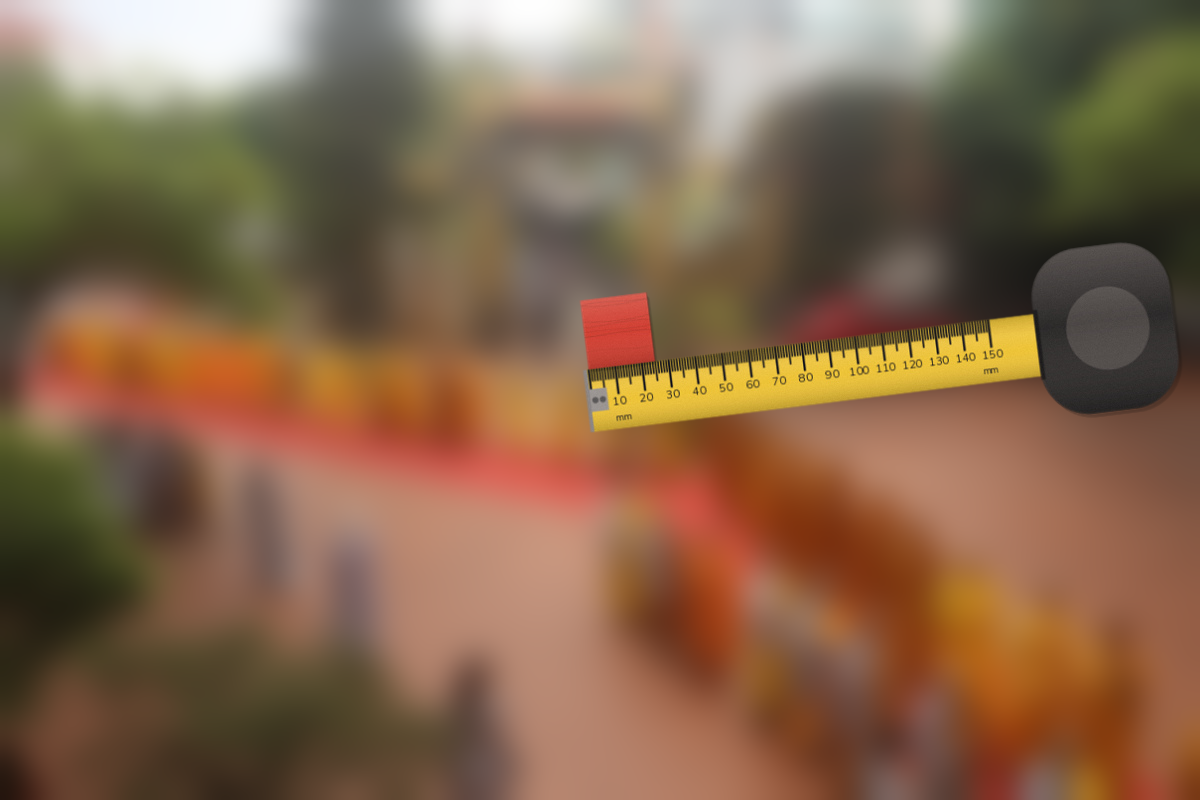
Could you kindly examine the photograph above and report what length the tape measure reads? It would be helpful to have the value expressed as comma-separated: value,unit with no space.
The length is 25,mm
